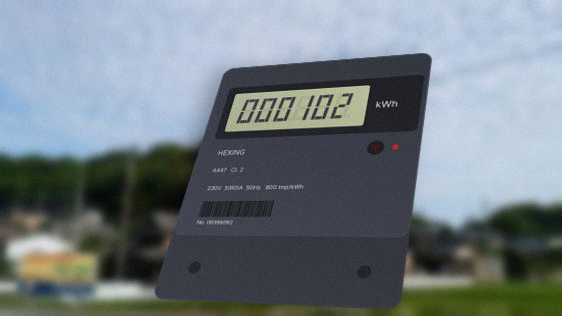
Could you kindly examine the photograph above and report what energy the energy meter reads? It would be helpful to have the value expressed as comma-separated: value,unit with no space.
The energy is 102,kWh
